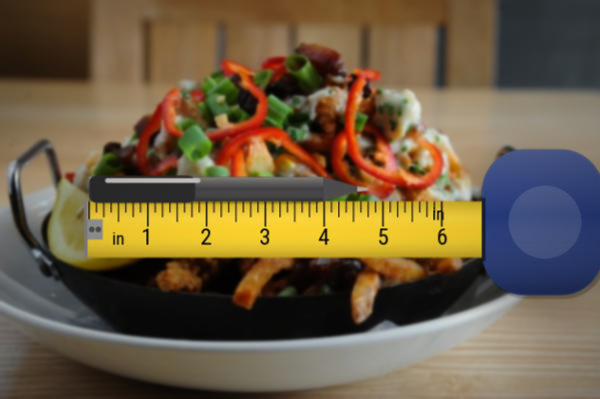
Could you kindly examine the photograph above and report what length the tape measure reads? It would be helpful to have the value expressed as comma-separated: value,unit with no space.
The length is 4.75,in
